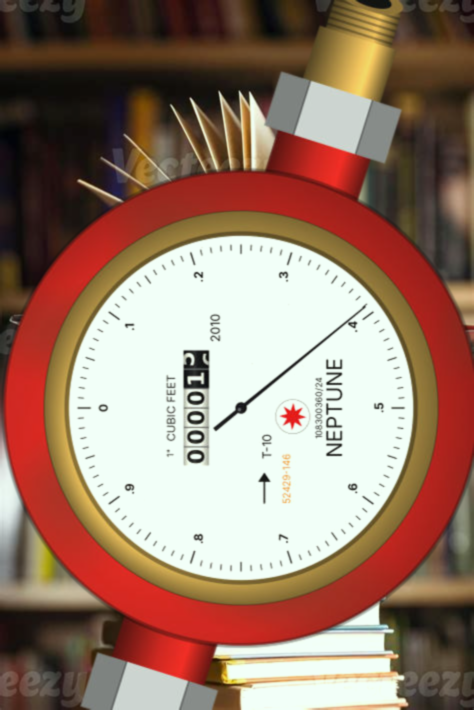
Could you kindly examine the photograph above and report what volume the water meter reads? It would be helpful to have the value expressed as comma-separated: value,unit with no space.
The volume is 15.39,ft³
